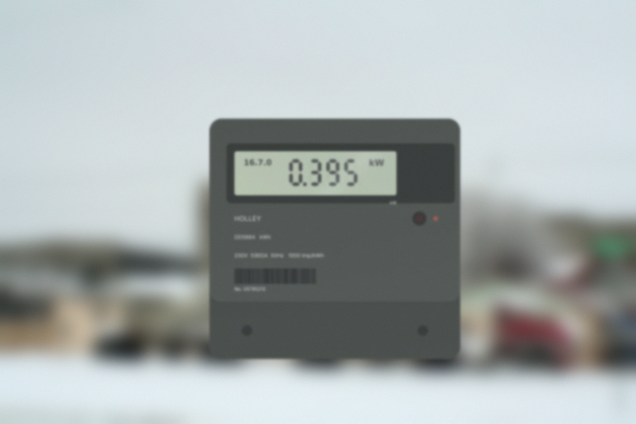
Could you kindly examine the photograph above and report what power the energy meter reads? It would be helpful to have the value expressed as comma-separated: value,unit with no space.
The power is 0.395,kW
